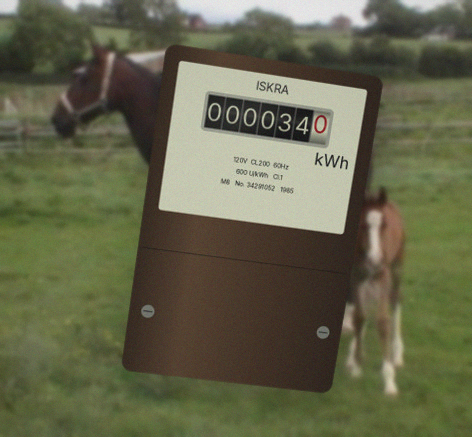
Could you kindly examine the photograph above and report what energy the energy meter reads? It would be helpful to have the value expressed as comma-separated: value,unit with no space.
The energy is 34.0,kWh
